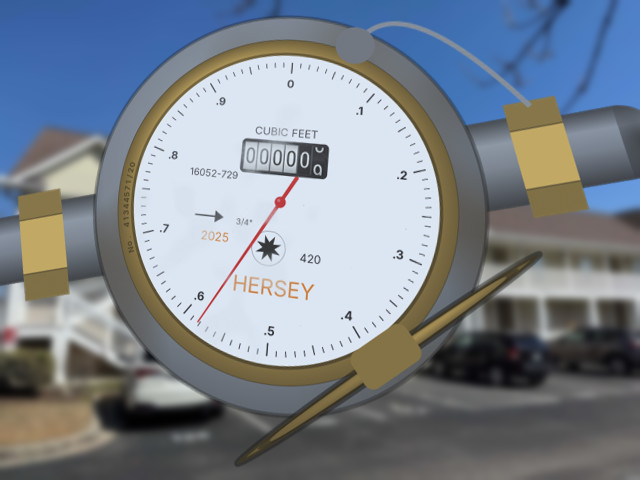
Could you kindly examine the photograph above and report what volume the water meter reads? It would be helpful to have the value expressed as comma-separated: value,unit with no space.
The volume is 8.58,ft³
